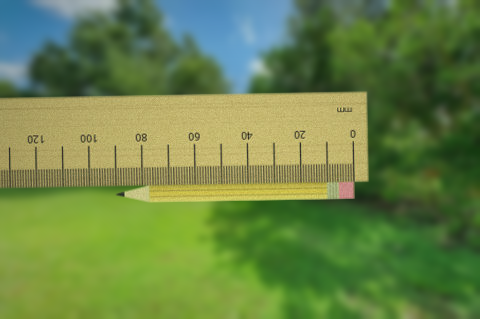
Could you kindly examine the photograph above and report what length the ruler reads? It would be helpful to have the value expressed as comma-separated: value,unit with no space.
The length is 90,mm
